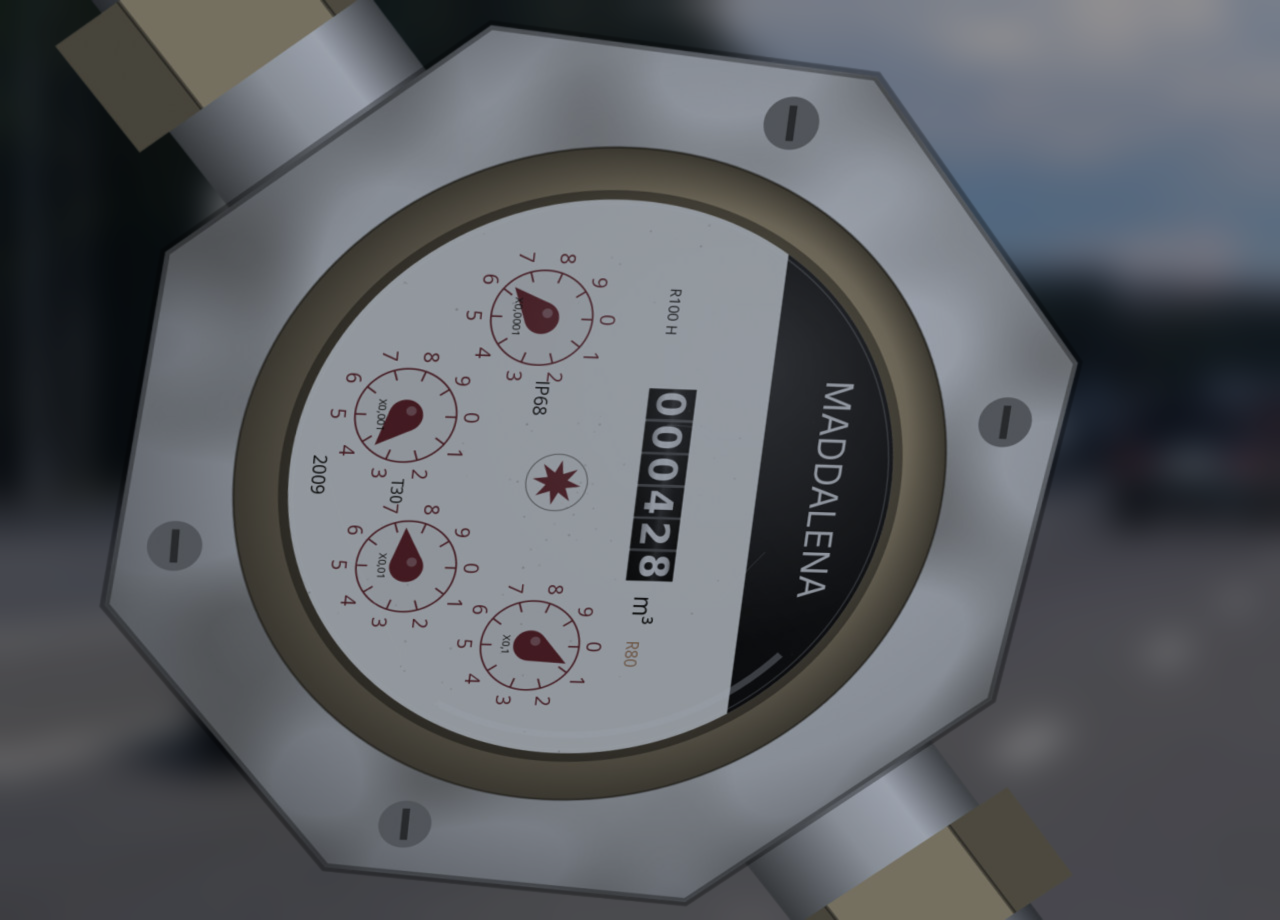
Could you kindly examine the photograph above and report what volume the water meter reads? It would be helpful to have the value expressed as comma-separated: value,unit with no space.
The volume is 428.0736,m³
